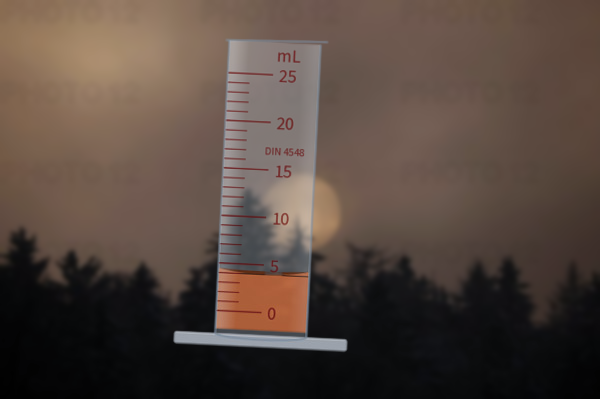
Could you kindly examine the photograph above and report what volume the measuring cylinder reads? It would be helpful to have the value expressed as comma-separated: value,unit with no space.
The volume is 4,mL
